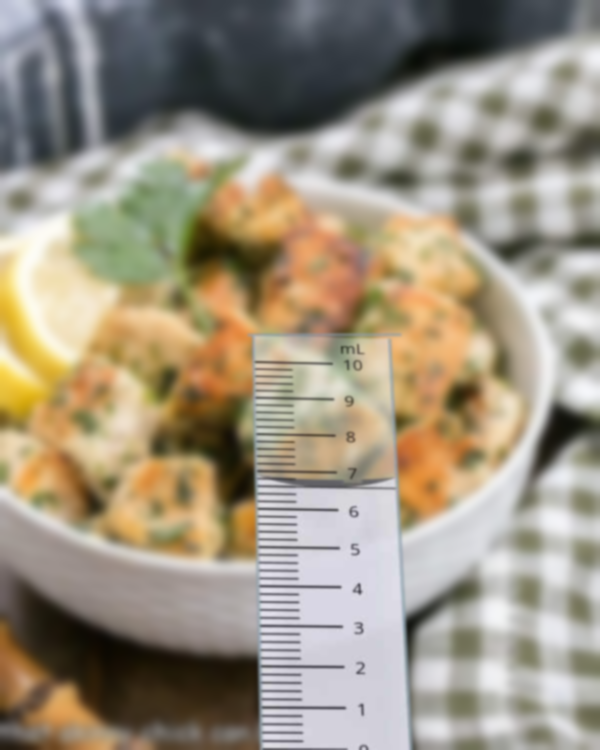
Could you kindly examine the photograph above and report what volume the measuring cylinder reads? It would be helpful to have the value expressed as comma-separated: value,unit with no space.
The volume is 6.6,mL
